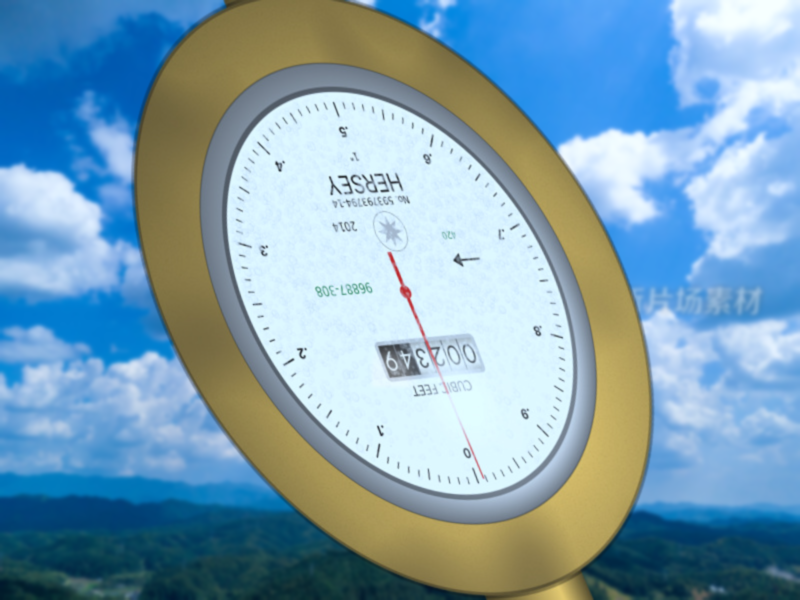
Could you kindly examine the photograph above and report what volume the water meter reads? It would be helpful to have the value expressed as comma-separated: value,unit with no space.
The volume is 2348.99,ft³
